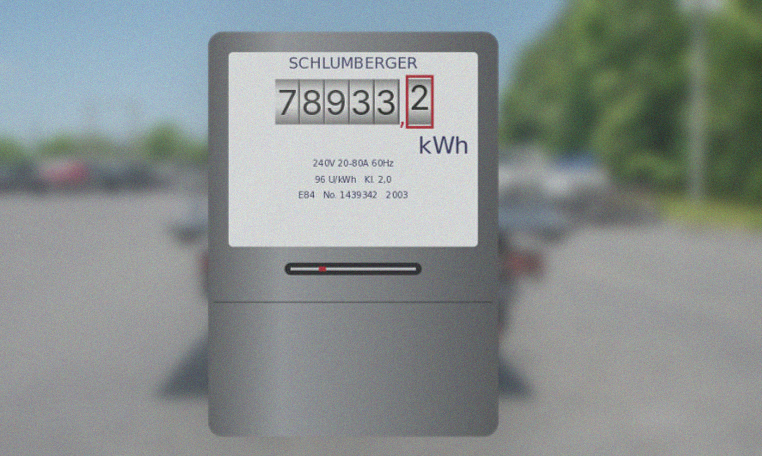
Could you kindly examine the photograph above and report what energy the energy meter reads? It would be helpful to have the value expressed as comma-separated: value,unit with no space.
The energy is 78933.2,kWh
